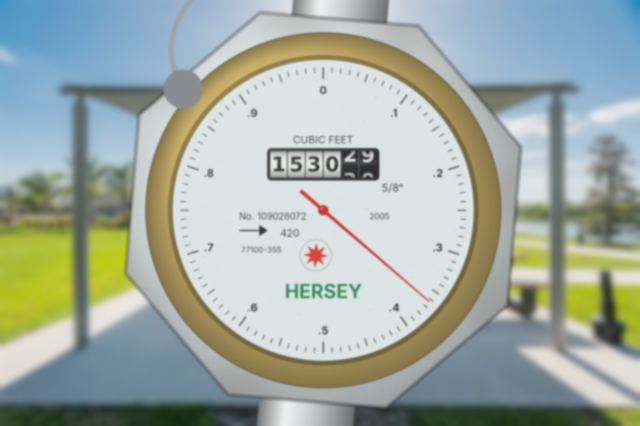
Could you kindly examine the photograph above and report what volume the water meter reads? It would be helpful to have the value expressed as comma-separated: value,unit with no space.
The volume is 153029.36,ft³
